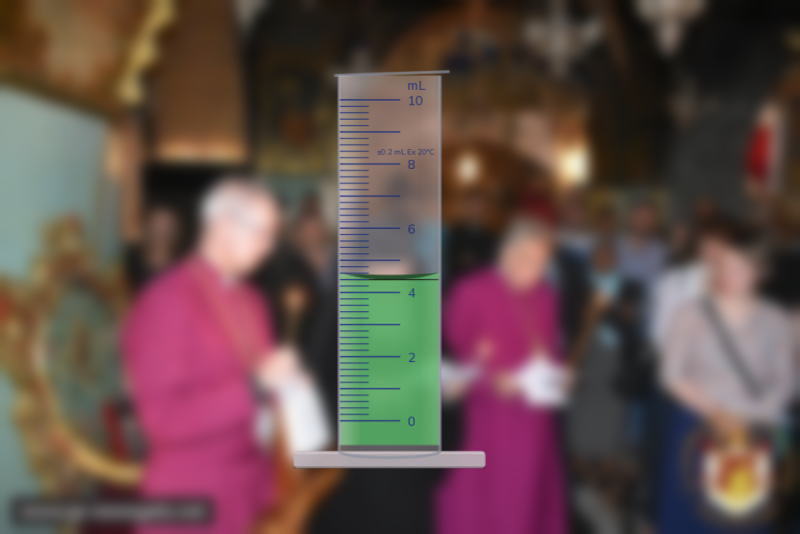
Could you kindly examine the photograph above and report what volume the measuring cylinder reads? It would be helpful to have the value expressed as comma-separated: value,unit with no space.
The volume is 4.4,mL
